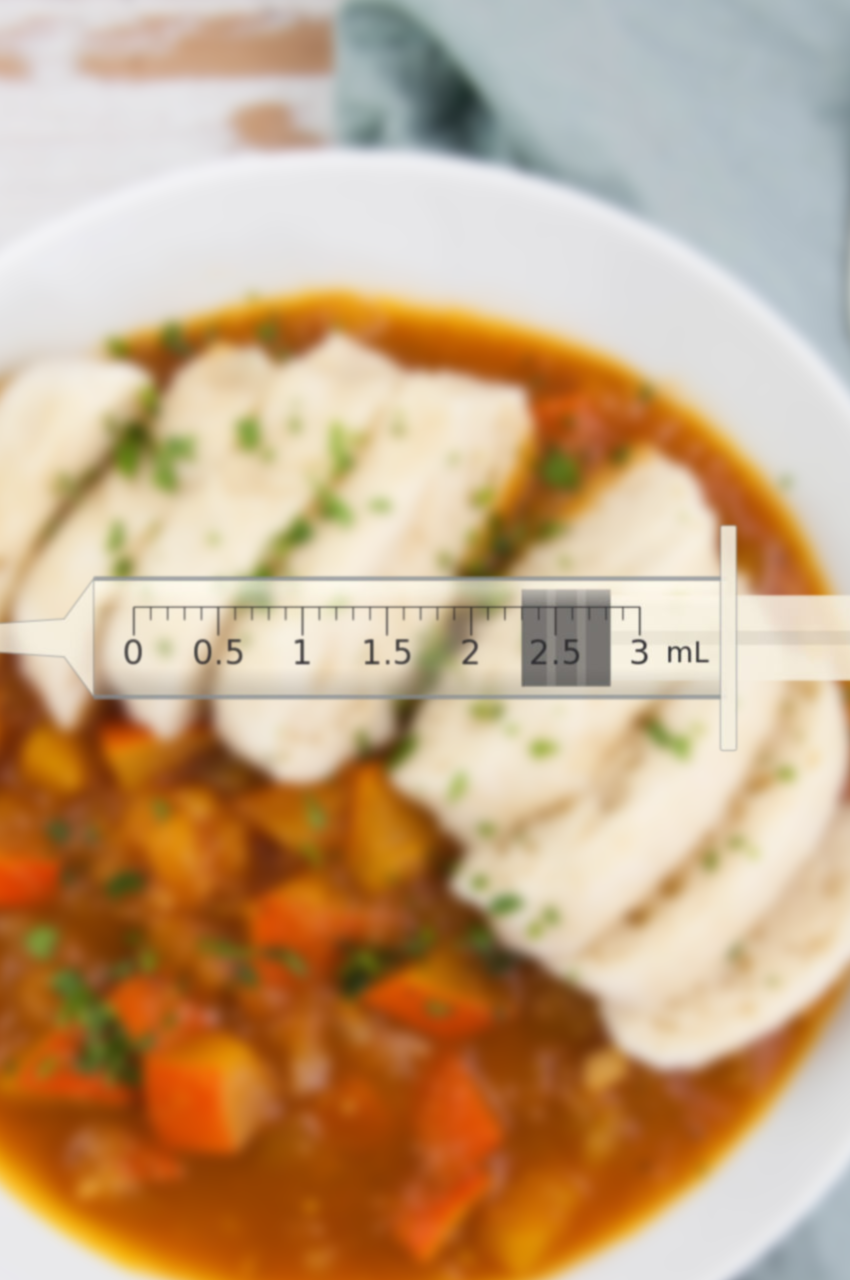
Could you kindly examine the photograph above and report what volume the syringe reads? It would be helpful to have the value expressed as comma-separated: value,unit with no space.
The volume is 2.3,mL
